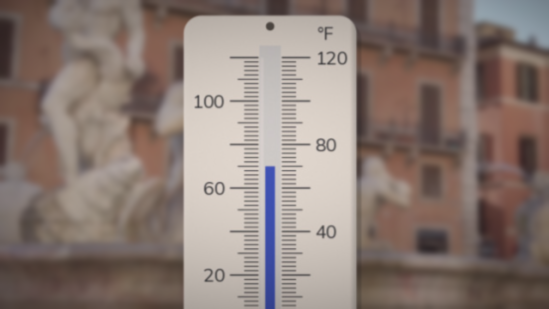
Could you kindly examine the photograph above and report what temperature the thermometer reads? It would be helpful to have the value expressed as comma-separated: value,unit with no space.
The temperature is 70,°F
